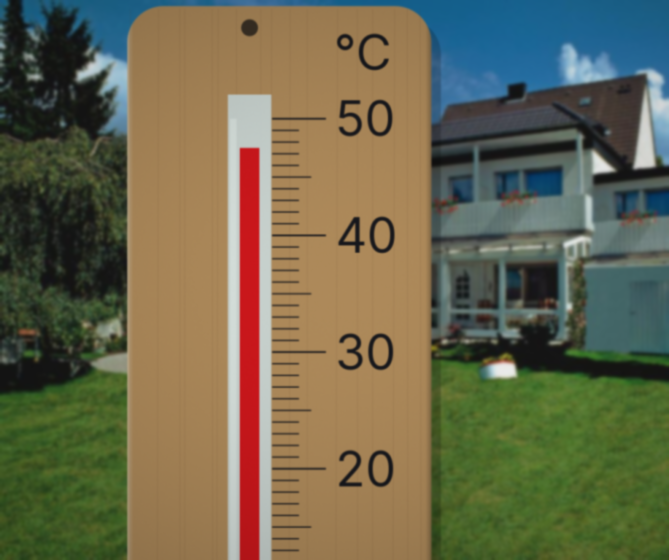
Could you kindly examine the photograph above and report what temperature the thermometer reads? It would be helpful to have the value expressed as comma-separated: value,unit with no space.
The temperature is 47.5,°C
